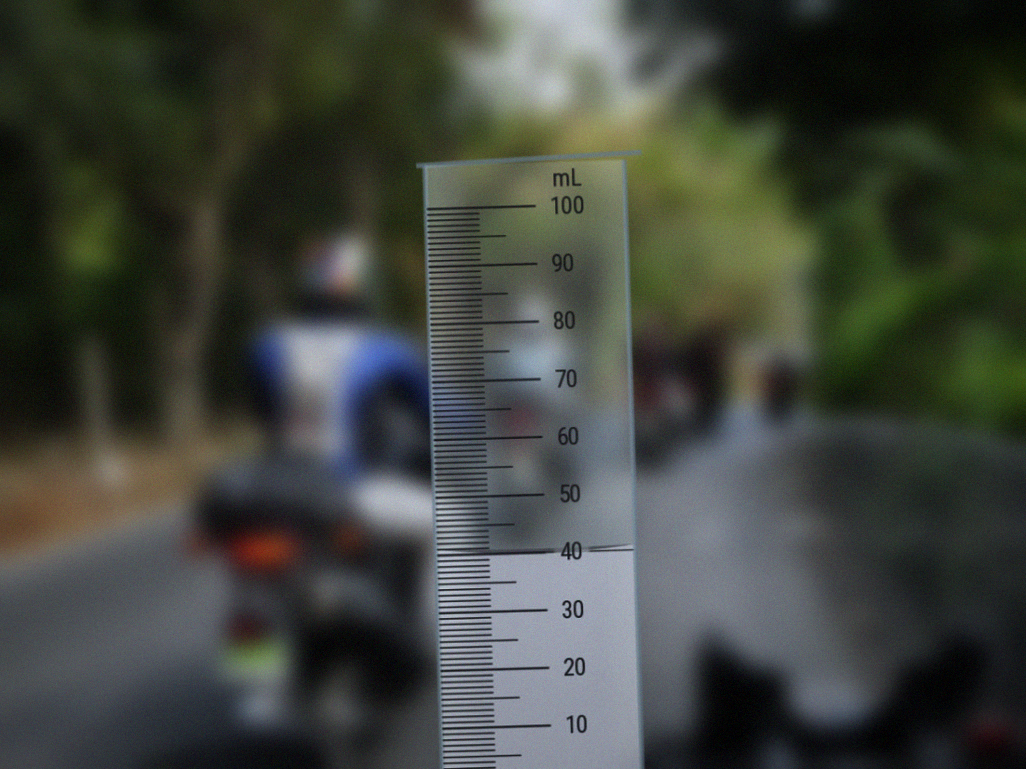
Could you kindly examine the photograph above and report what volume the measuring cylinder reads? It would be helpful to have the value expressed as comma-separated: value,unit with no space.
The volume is 40,mL
